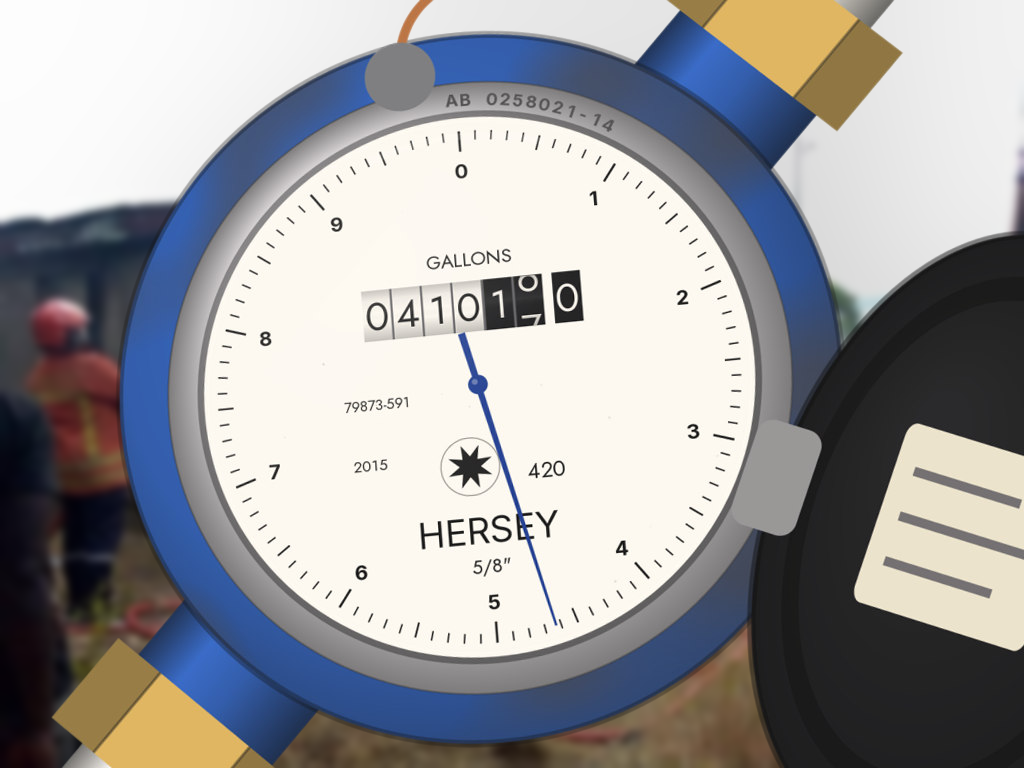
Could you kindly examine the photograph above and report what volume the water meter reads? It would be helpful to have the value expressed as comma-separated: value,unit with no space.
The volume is 410164.6,gal
